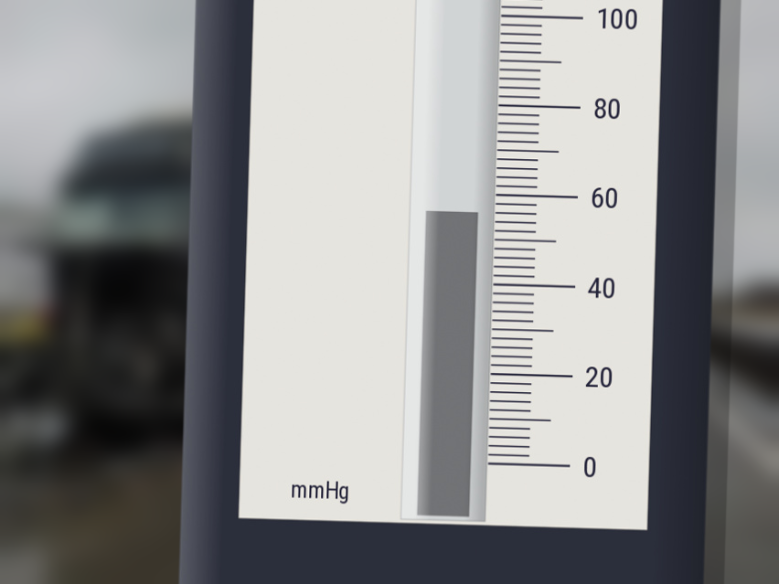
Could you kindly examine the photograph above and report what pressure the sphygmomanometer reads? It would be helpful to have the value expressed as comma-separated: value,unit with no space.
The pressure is 56,mmHg
